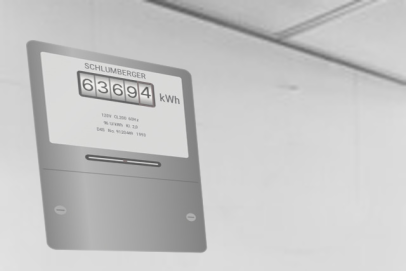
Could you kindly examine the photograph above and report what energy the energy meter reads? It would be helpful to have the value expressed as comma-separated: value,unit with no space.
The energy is 6369.4,kWh
